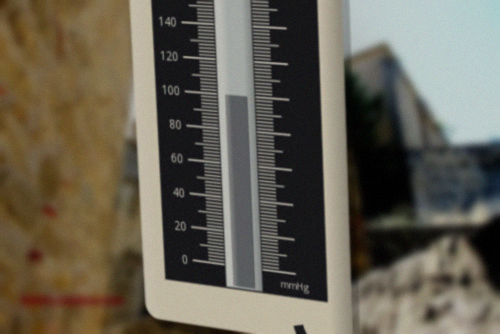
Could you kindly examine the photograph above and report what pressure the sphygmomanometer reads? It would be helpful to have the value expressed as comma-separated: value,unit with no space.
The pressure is 100,mmHg
